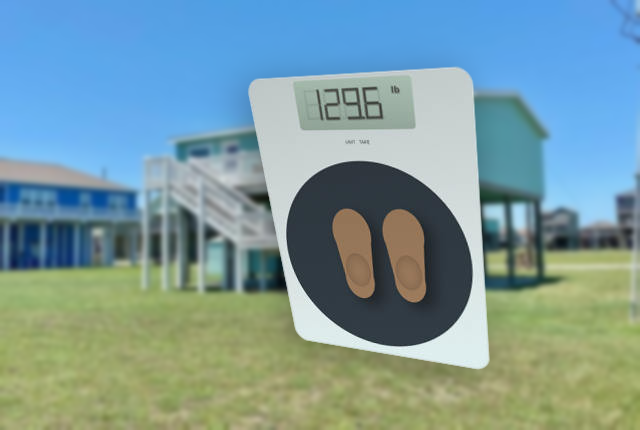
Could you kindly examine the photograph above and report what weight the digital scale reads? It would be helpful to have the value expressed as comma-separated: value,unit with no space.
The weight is 129.6,lb
